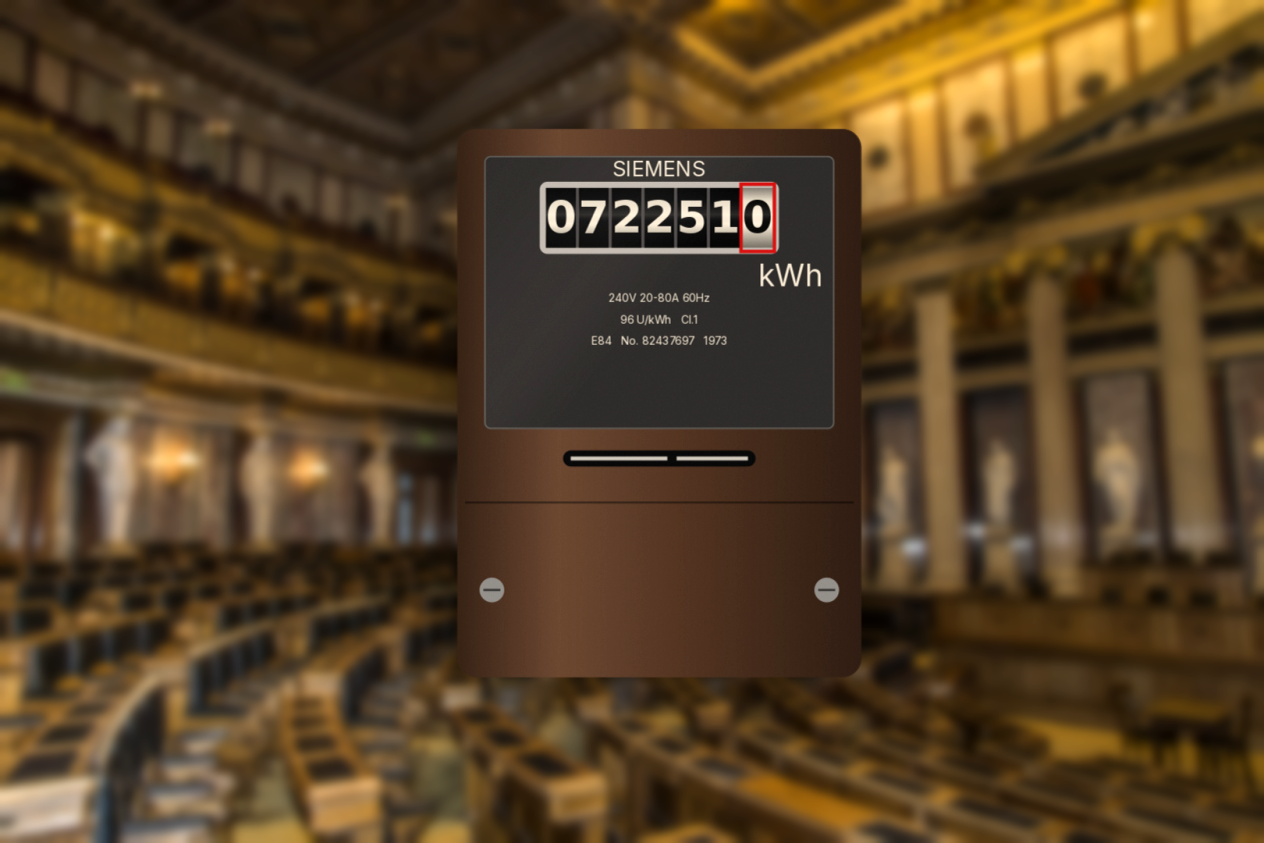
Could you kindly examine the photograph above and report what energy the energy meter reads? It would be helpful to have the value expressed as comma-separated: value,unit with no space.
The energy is 72251.0,kWh
